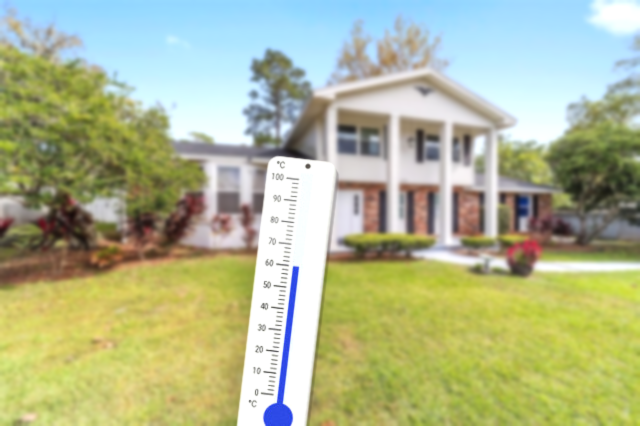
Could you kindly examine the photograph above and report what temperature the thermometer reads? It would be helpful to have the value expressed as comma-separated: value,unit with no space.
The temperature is 60,°C
